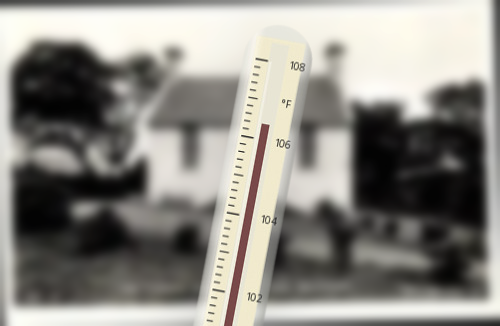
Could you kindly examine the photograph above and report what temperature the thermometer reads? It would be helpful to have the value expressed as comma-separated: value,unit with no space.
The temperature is 106.4,°F
